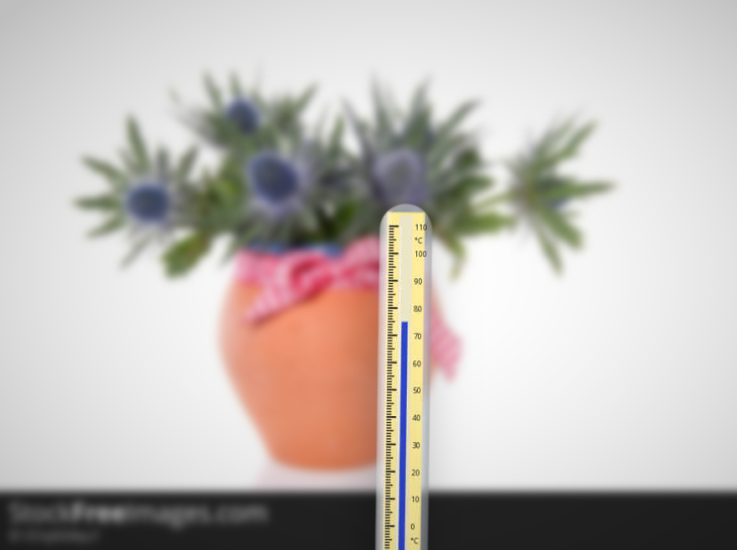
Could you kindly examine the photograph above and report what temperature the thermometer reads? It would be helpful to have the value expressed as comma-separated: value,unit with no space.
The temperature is 75,°C
